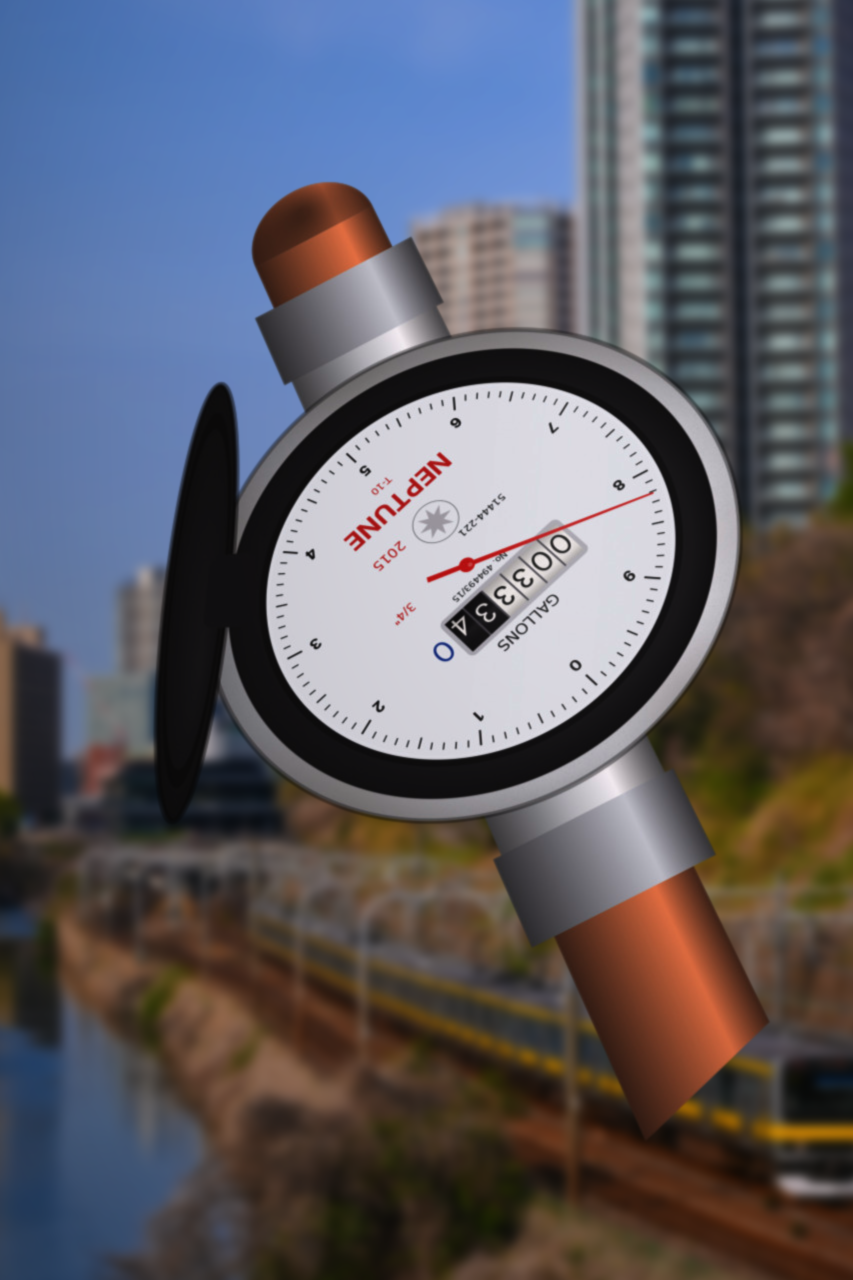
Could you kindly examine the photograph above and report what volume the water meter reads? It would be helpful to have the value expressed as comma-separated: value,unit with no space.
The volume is 33338.2,gal
